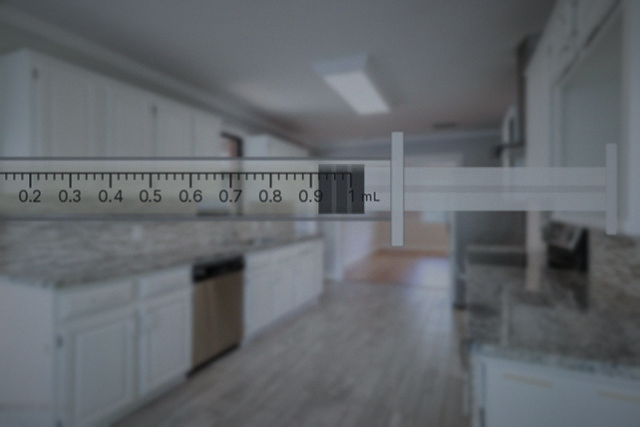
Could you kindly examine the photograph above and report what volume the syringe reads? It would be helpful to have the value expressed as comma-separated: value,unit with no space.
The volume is 0.92,mL
